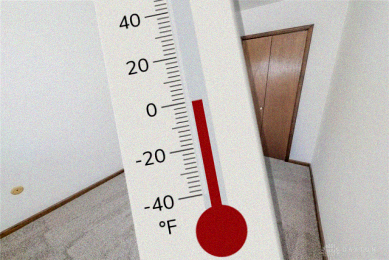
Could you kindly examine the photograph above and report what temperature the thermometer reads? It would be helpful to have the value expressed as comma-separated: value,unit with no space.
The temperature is 0,°F
